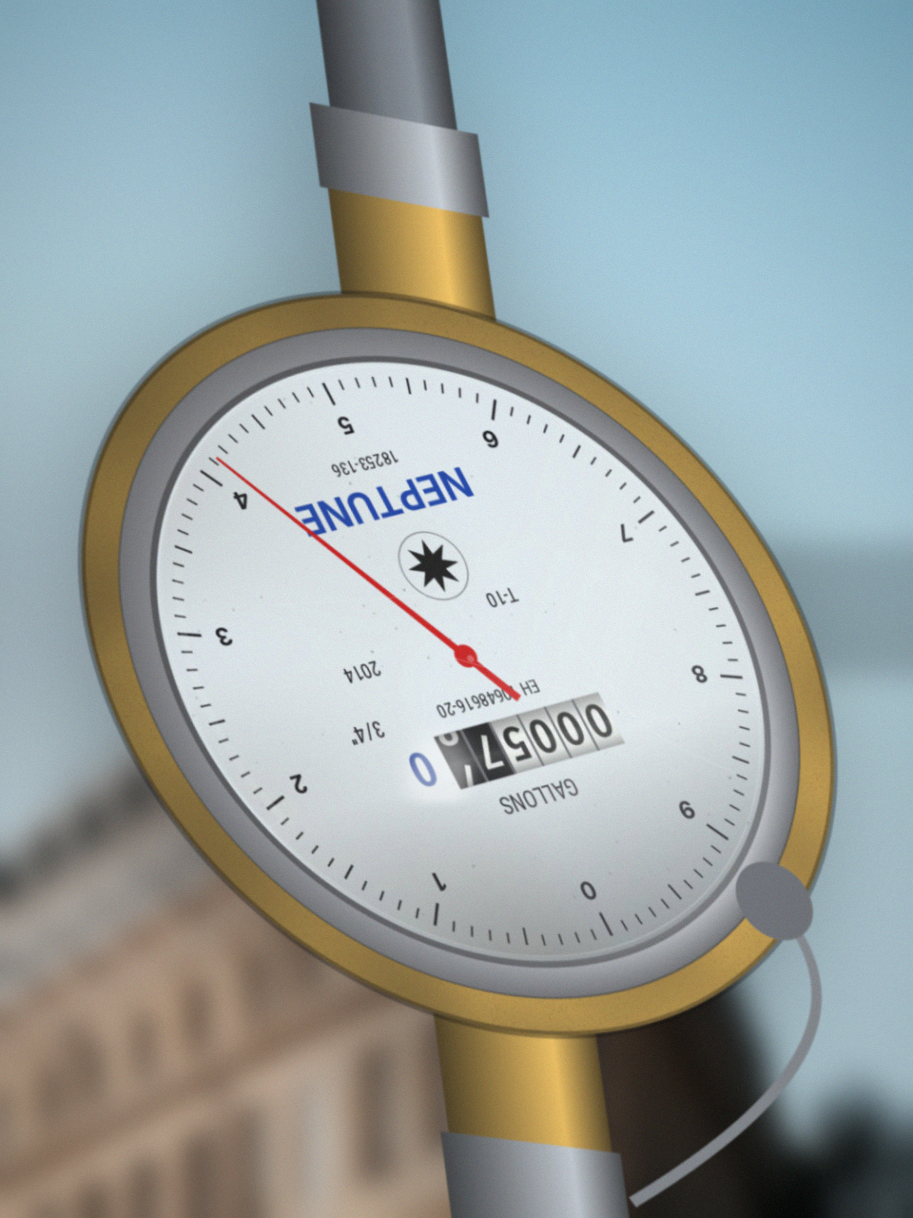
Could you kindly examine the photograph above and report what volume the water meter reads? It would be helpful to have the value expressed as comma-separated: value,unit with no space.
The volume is 5774.1,gal
